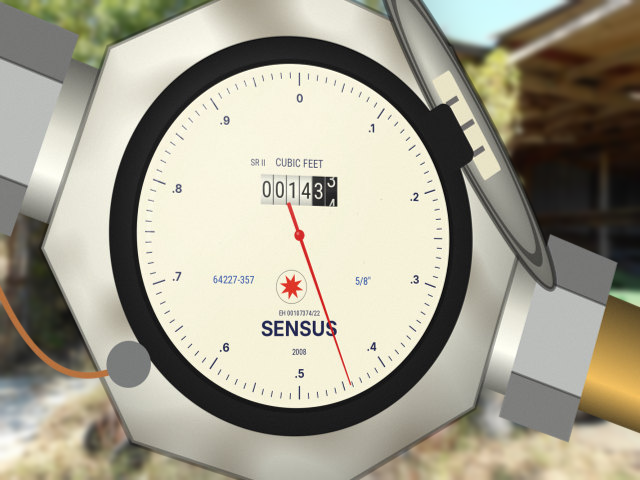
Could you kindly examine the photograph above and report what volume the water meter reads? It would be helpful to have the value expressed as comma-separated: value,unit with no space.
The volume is 1433.44,ft³
